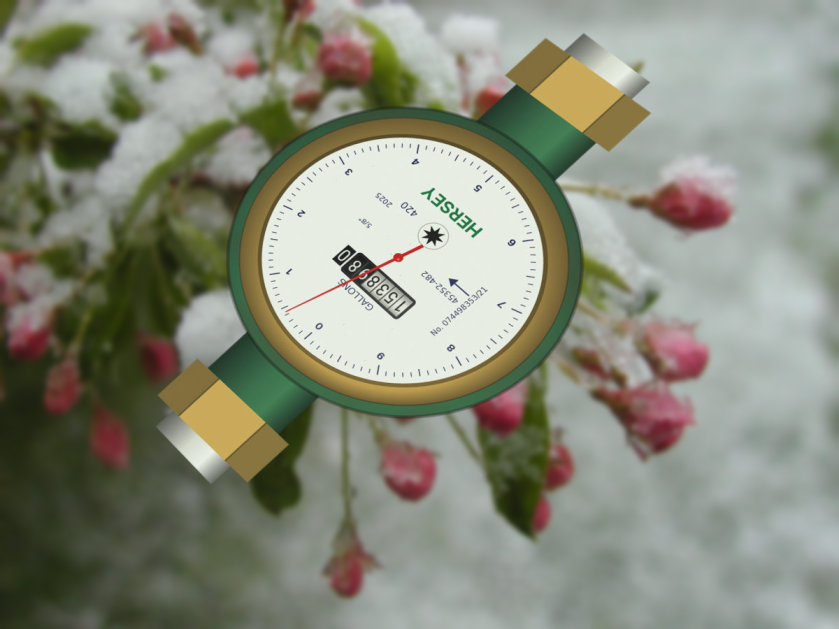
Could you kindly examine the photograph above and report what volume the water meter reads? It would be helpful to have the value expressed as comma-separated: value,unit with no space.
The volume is 1538980.4,gal
